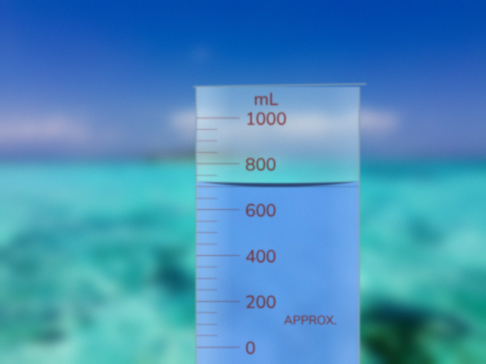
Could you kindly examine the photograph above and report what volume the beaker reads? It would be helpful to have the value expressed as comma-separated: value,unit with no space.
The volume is 700,mL
